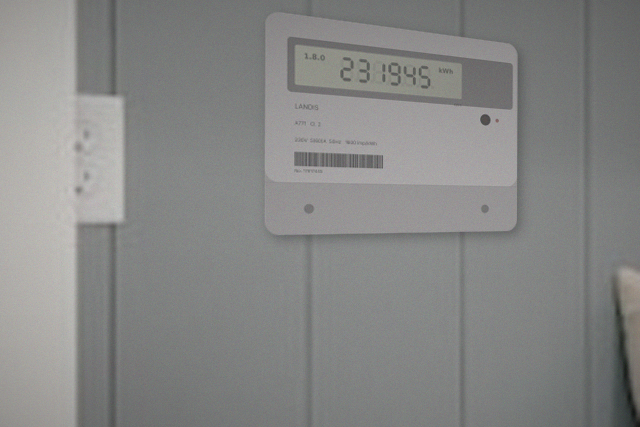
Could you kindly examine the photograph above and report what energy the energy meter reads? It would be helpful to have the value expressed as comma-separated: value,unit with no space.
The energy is 231945,kWh
